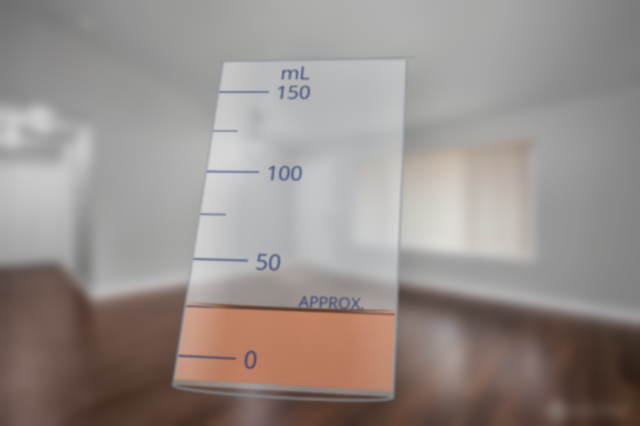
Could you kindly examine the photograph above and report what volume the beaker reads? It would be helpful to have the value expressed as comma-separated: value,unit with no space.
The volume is 25,mL
